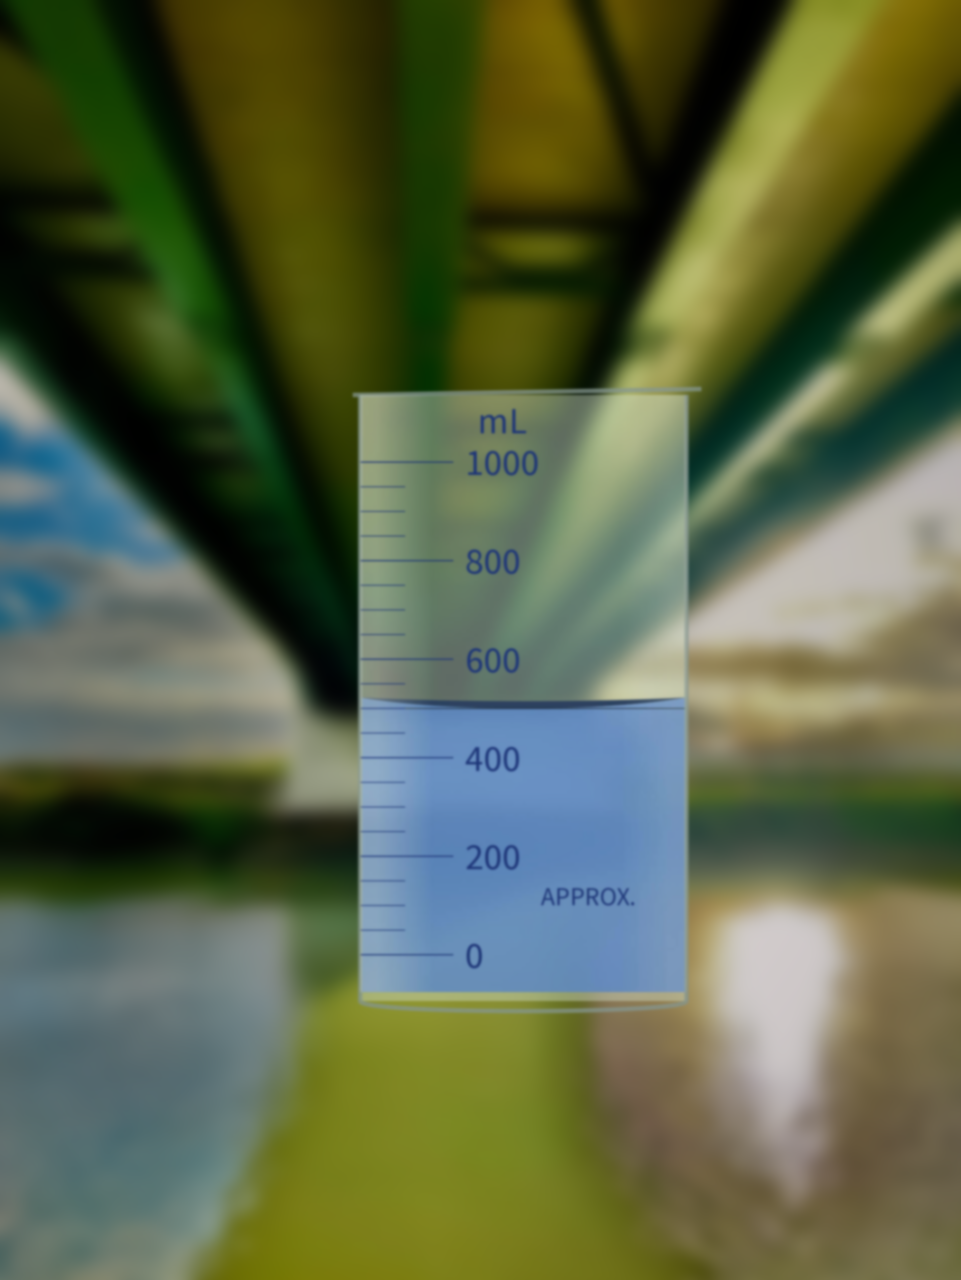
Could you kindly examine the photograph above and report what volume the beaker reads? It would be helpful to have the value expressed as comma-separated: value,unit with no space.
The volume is 500,mL
